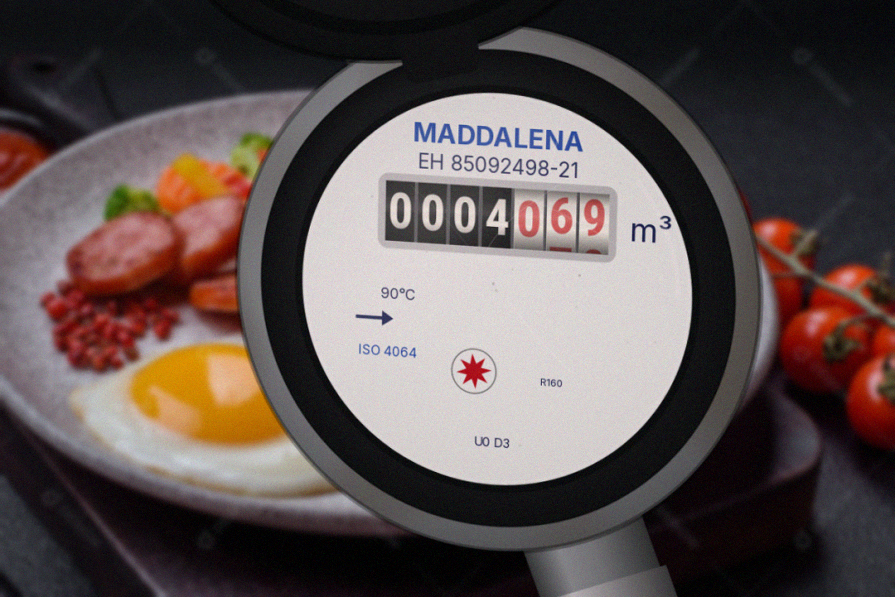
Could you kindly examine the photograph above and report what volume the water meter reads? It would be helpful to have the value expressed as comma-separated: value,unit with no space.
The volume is 4.069,m³
